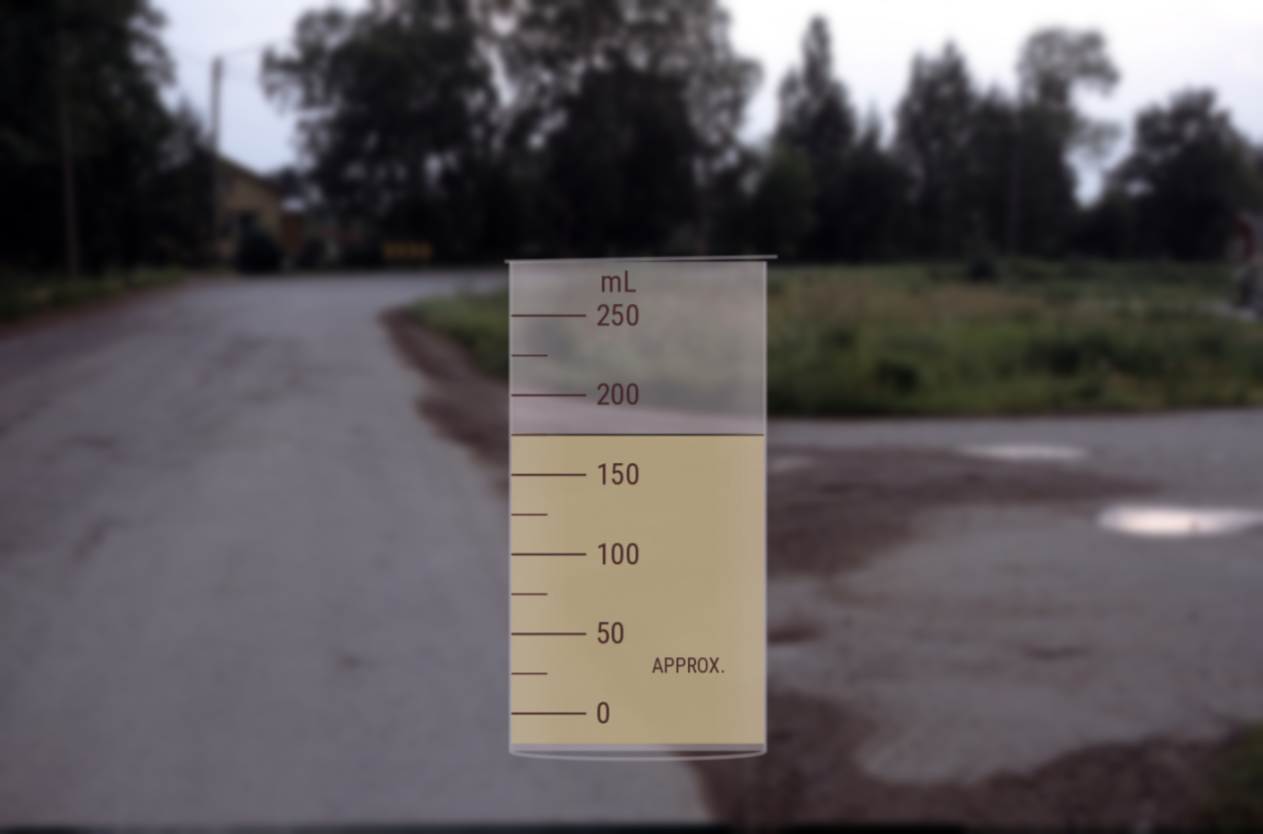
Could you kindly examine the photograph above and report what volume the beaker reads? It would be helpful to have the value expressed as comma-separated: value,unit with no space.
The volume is 175,mL
